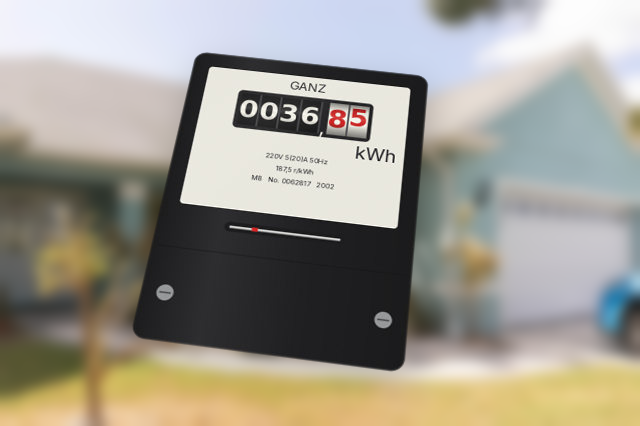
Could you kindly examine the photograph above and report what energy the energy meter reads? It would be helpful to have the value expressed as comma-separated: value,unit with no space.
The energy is 36.85,kWh
